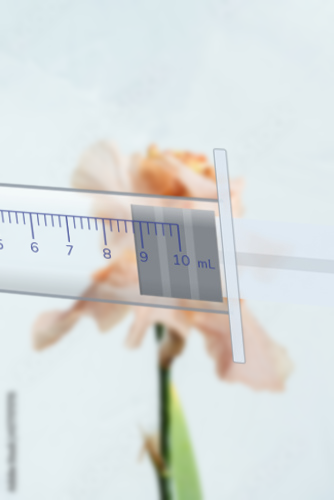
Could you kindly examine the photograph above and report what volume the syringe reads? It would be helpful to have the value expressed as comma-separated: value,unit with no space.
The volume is 8.8,mL
